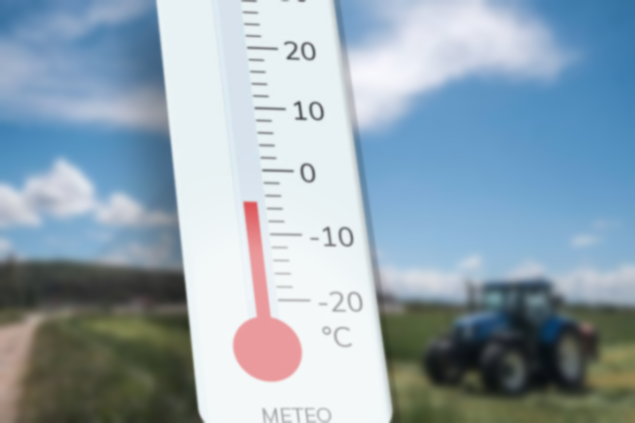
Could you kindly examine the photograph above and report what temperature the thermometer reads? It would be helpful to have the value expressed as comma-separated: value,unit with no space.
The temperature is -5,°C
